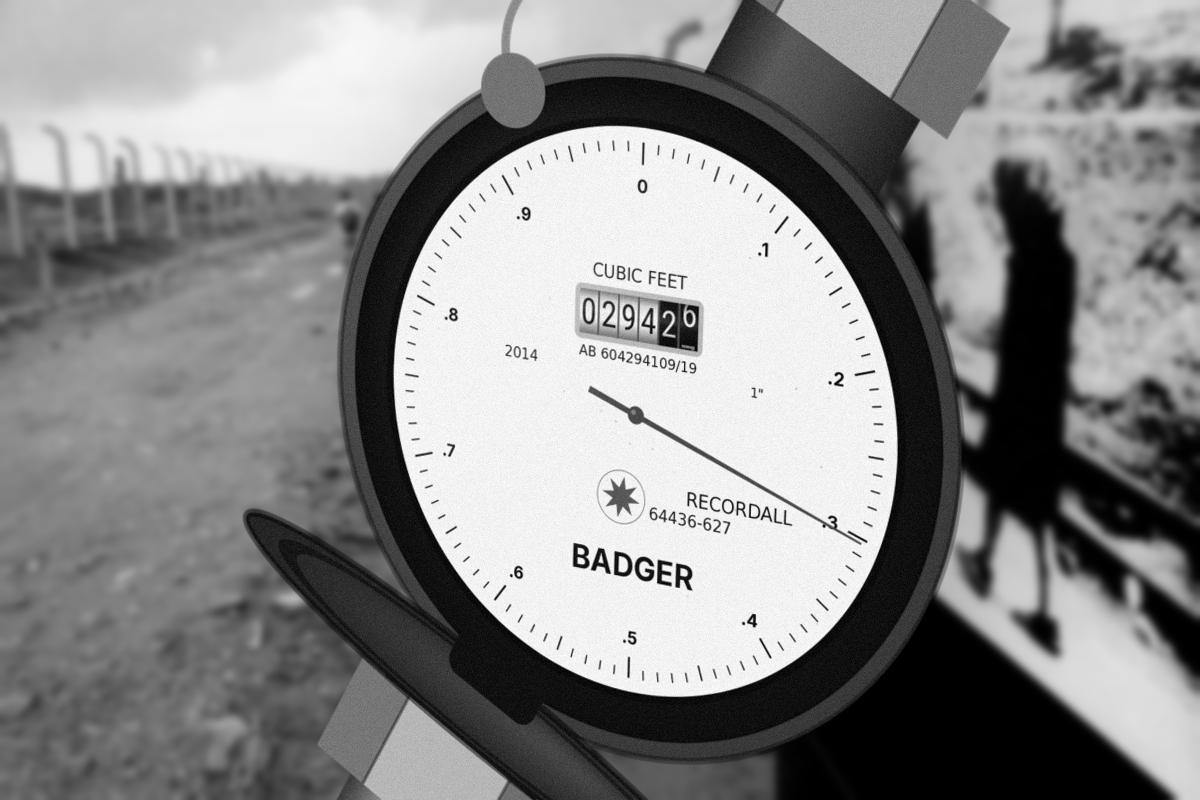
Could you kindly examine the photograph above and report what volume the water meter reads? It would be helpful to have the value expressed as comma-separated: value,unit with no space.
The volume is 29426.30,ft³
